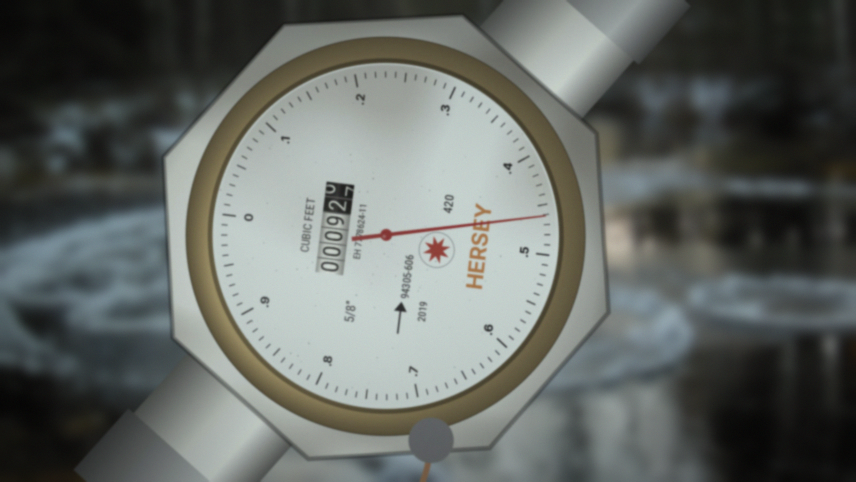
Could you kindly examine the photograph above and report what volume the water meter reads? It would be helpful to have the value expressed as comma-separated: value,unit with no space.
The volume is 926.46,ft³
